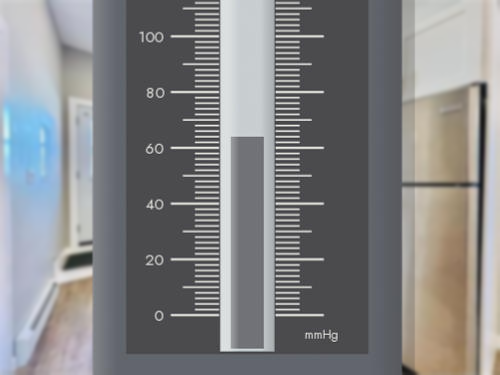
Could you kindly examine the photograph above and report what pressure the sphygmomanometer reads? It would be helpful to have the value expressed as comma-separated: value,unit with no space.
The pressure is 64,mmHg
